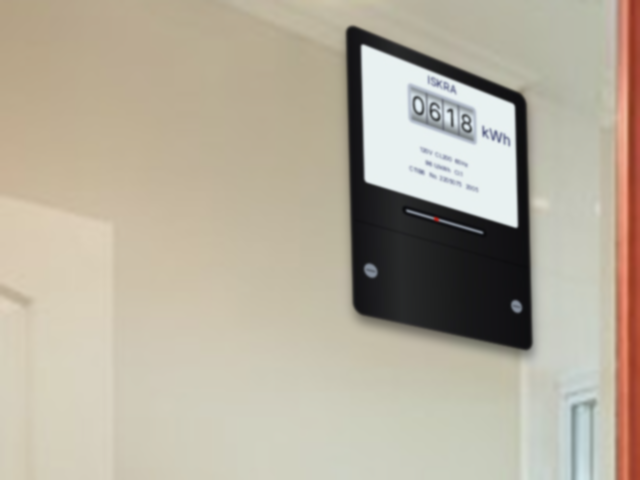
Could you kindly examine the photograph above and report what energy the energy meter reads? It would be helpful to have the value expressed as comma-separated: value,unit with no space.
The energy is 618,kWh
